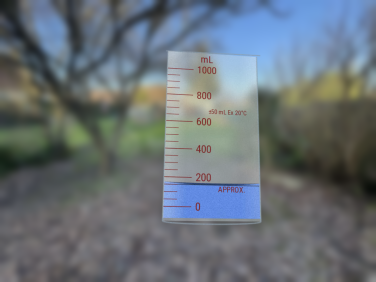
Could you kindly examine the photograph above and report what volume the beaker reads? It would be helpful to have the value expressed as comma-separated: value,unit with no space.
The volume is 150,mL
